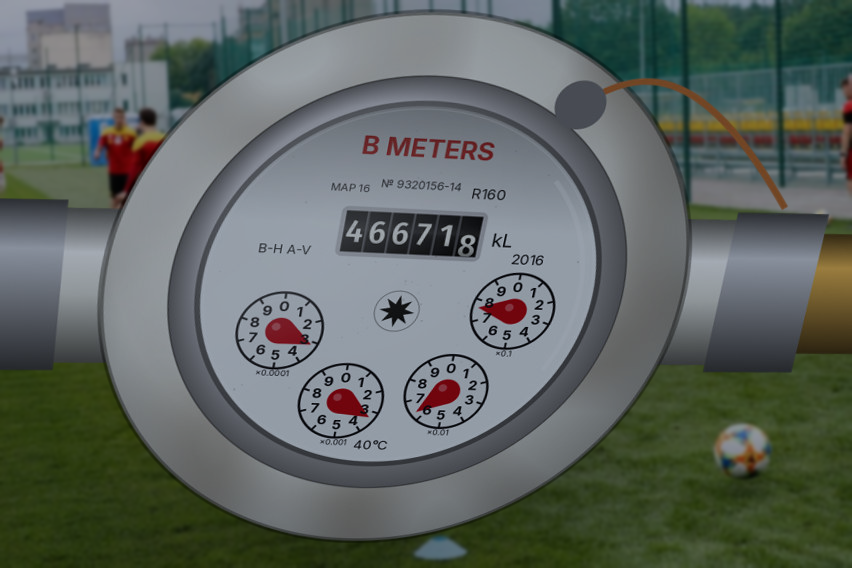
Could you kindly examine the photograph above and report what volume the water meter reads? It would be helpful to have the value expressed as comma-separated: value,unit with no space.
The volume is 466717.7633,kL
